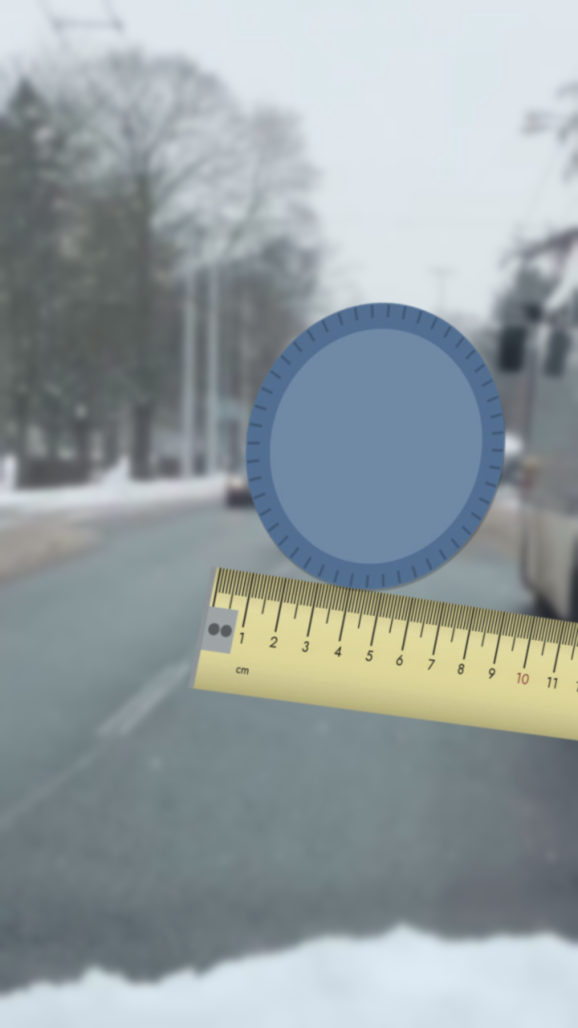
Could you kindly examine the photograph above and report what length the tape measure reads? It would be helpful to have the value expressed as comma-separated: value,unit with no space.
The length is 8,cm
